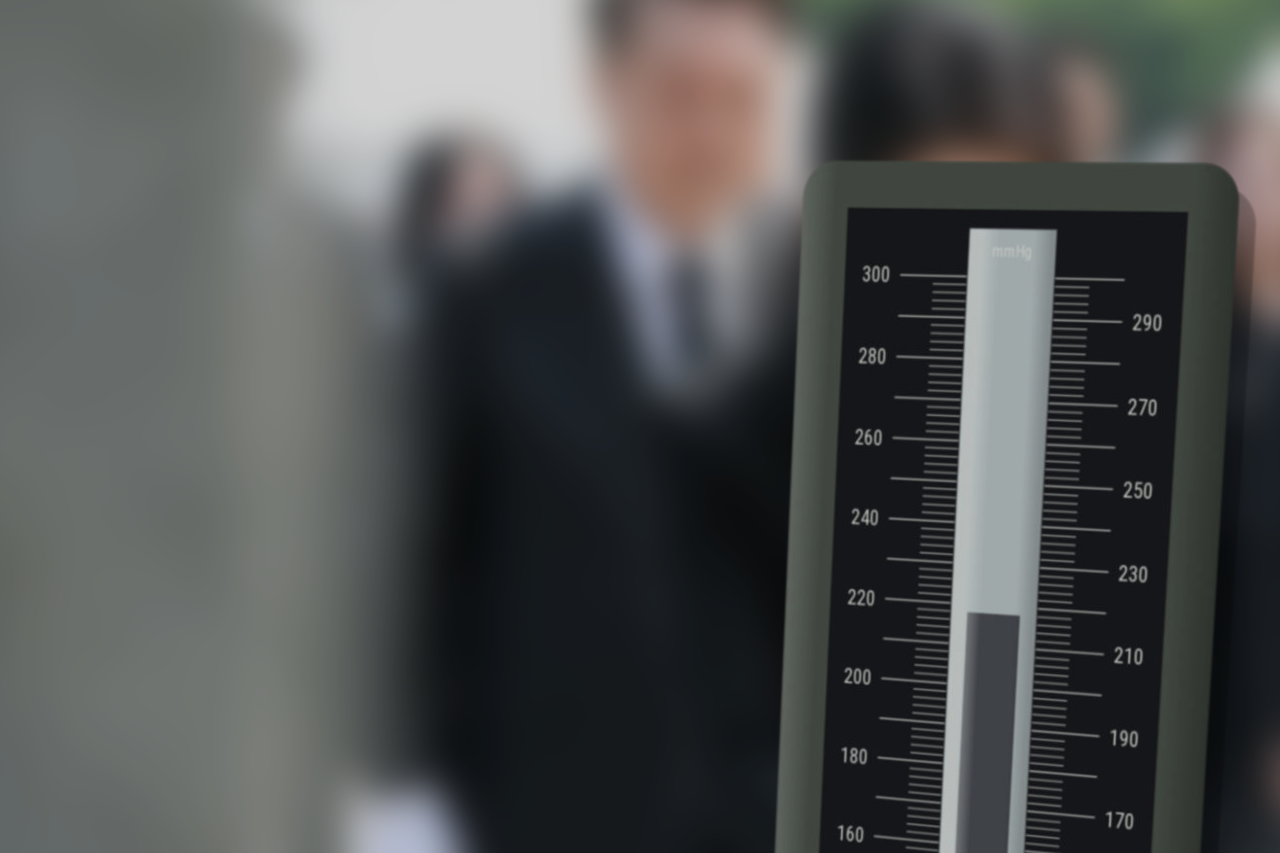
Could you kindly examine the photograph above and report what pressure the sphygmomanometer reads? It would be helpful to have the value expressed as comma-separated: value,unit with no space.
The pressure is 218,mmHg
